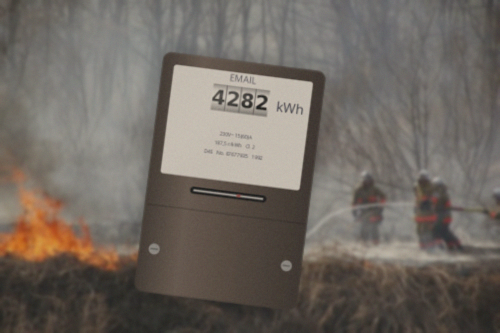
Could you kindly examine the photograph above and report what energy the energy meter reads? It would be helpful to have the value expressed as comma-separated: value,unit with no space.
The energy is 4282,kWh
